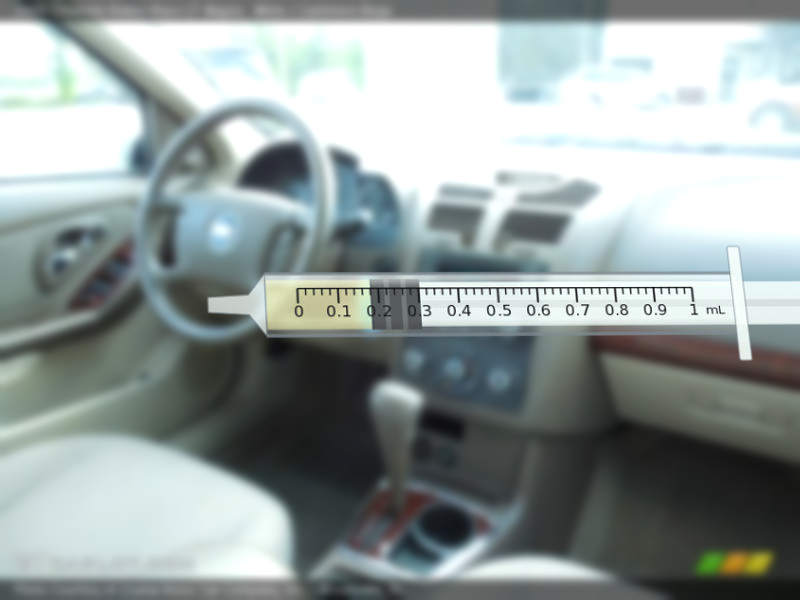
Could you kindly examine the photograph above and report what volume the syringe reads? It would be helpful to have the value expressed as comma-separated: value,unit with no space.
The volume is 0.18,mL
